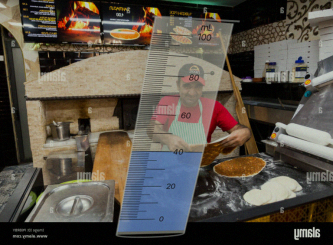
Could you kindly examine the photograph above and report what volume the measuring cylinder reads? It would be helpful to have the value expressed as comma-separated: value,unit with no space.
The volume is 40,mL
